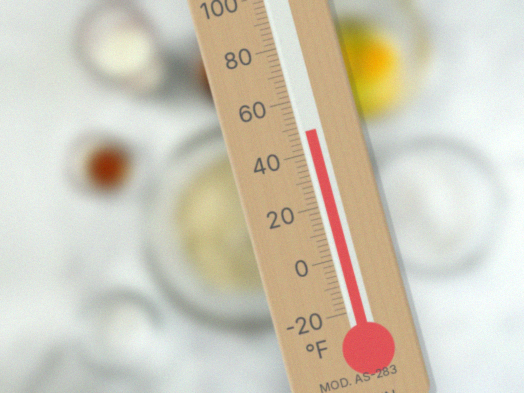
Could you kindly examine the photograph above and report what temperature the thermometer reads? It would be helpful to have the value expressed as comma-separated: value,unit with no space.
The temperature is 48,°F
